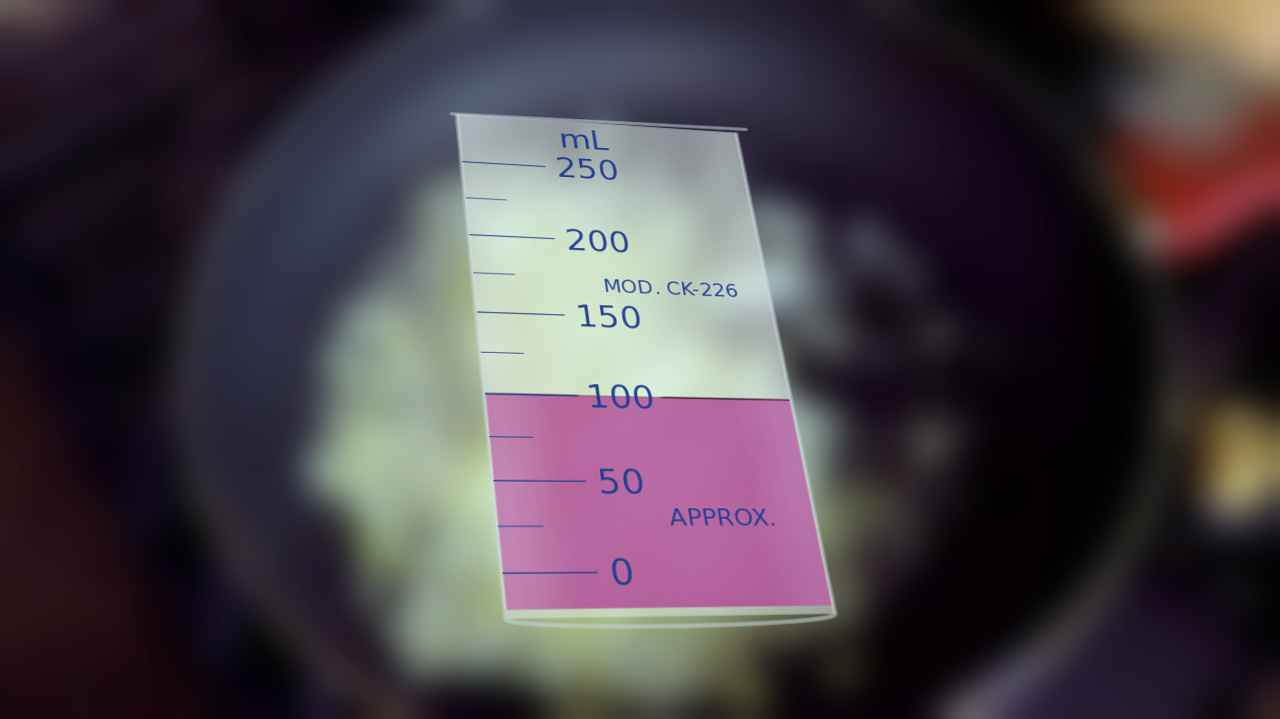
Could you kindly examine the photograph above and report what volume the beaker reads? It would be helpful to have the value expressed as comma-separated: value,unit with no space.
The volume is 100,mL
